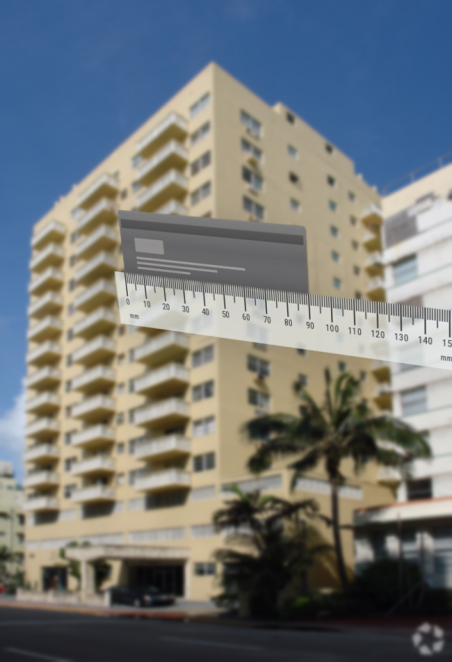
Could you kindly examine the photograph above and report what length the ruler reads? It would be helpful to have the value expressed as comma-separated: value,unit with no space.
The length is 90,mm
